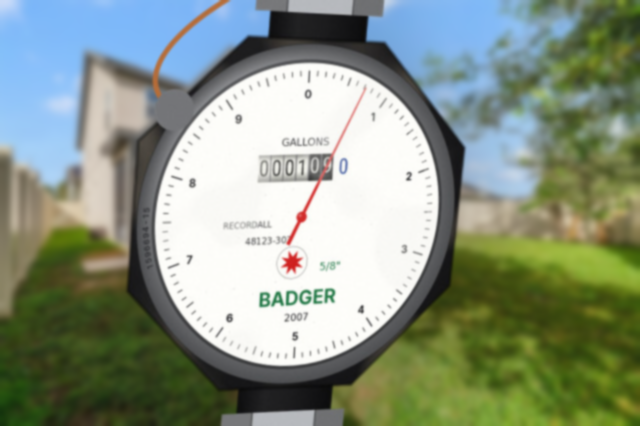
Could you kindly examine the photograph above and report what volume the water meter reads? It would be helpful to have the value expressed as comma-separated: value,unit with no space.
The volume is 1090.7,gal
